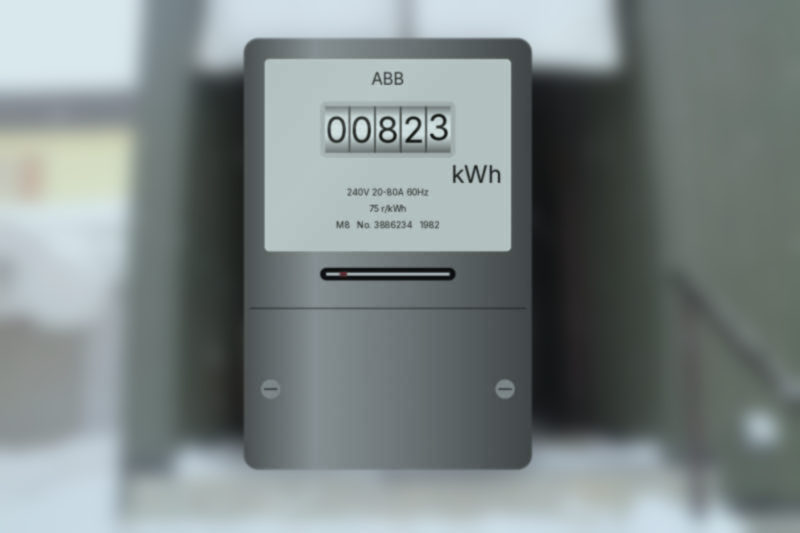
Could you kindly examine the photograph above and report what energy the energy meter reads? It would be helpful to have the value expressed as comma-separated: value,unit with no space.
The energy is 823,kWh
